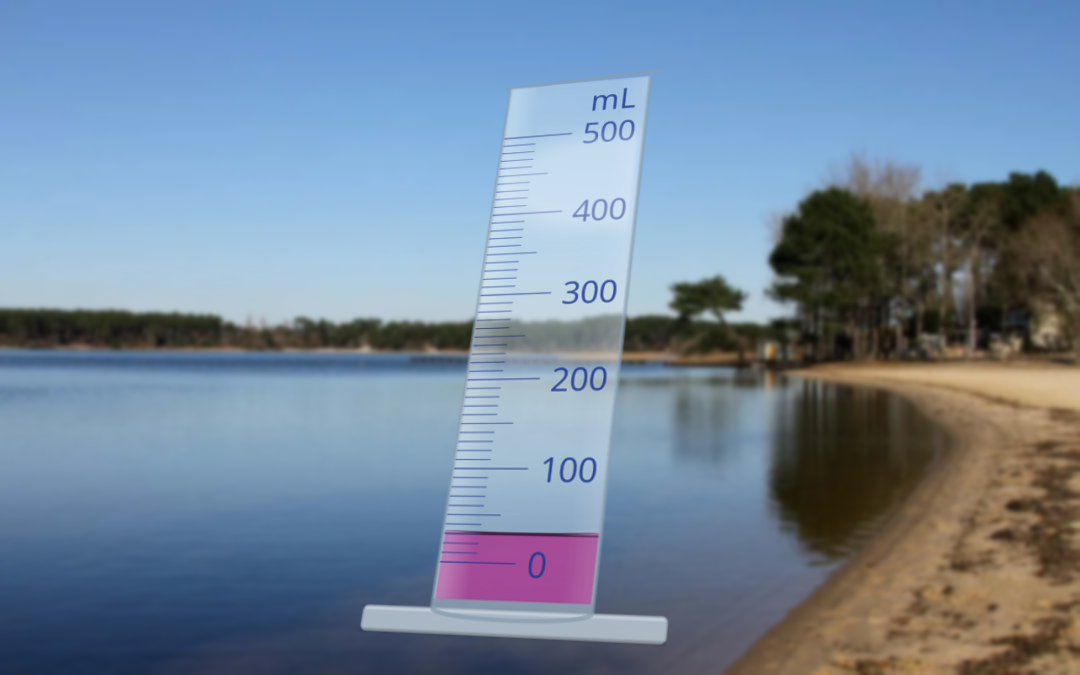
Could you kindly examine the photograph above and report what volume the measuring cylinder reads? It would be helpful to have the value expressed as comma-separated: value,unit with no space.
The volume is 30,mL
